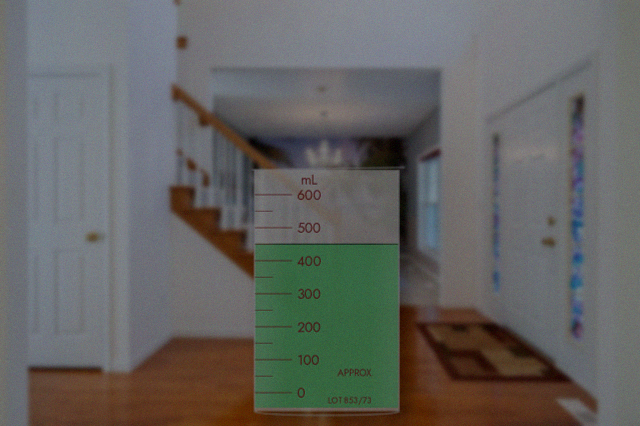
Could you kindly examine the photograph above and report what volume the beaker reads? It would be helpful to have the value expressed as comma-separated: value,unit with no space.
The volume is 450,mL
